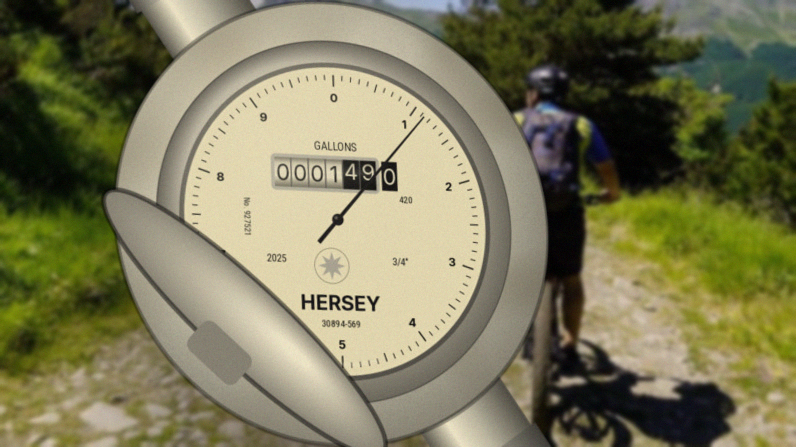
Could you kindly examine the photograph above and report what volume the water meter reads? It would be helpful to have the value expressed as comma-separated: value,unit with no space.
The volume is 1491.1,gal
